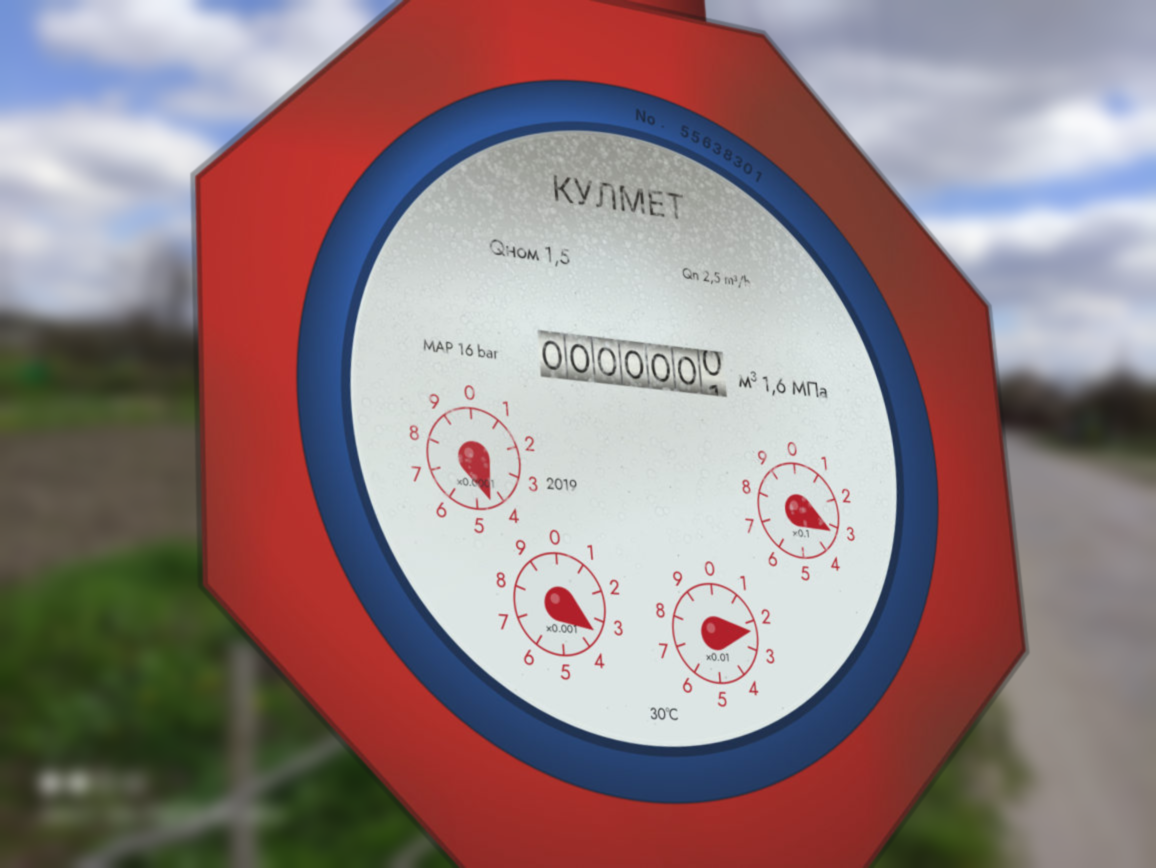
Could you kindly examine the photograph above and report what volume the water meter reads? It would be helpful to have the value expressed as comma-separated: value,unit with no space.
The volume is 0.3234,m³
